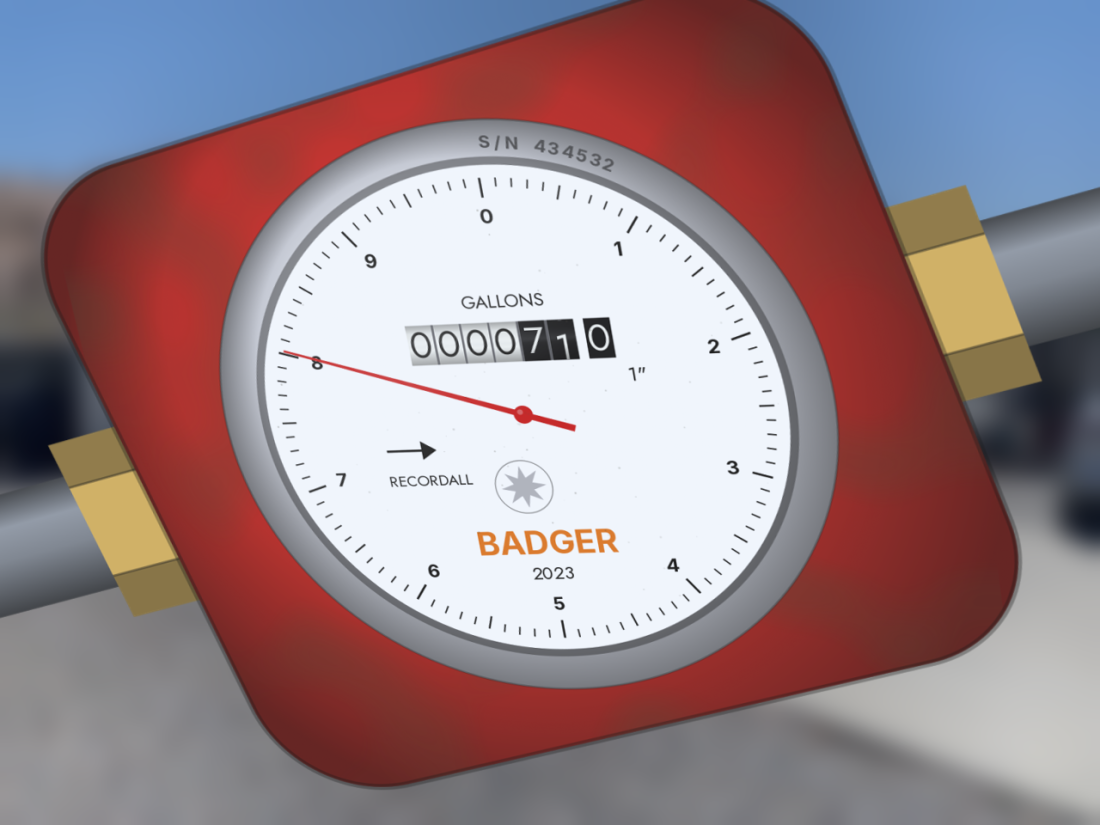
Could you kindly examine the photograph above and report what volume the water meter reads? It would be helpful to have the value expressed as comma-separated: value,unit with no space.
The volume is 708.0,gal
